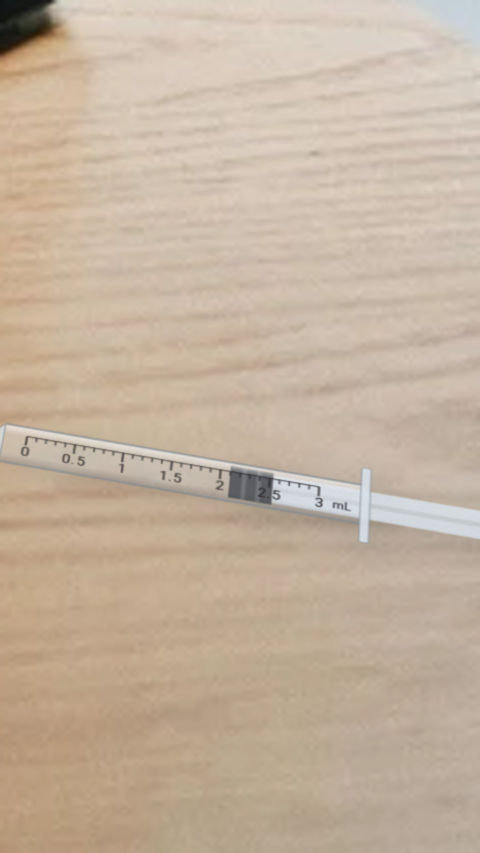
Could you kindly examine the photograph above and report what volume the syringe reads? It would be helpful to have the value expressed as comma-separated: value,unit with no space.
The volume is 2.1,mL
